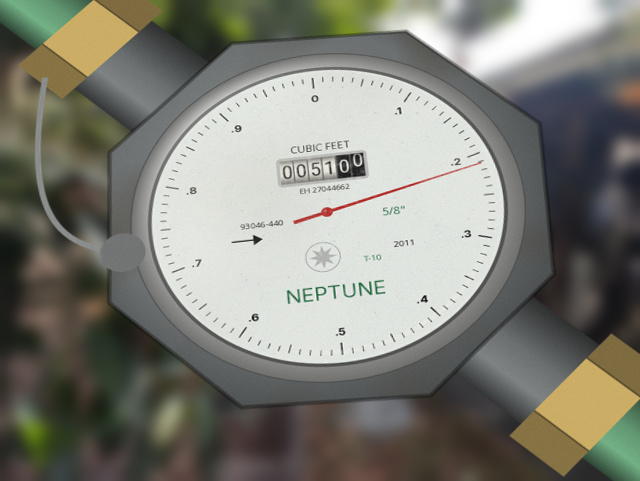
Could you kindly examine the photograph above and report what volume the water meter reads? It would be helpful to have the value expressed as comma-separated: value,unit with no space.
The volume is 5100.21,ft³
